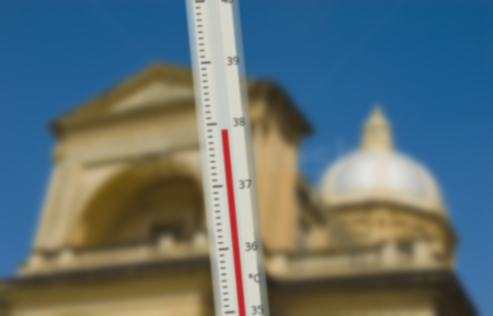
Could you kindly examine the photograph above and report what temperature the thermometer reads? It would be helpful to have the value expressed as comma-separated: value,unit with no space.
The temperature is 37.9,°C
